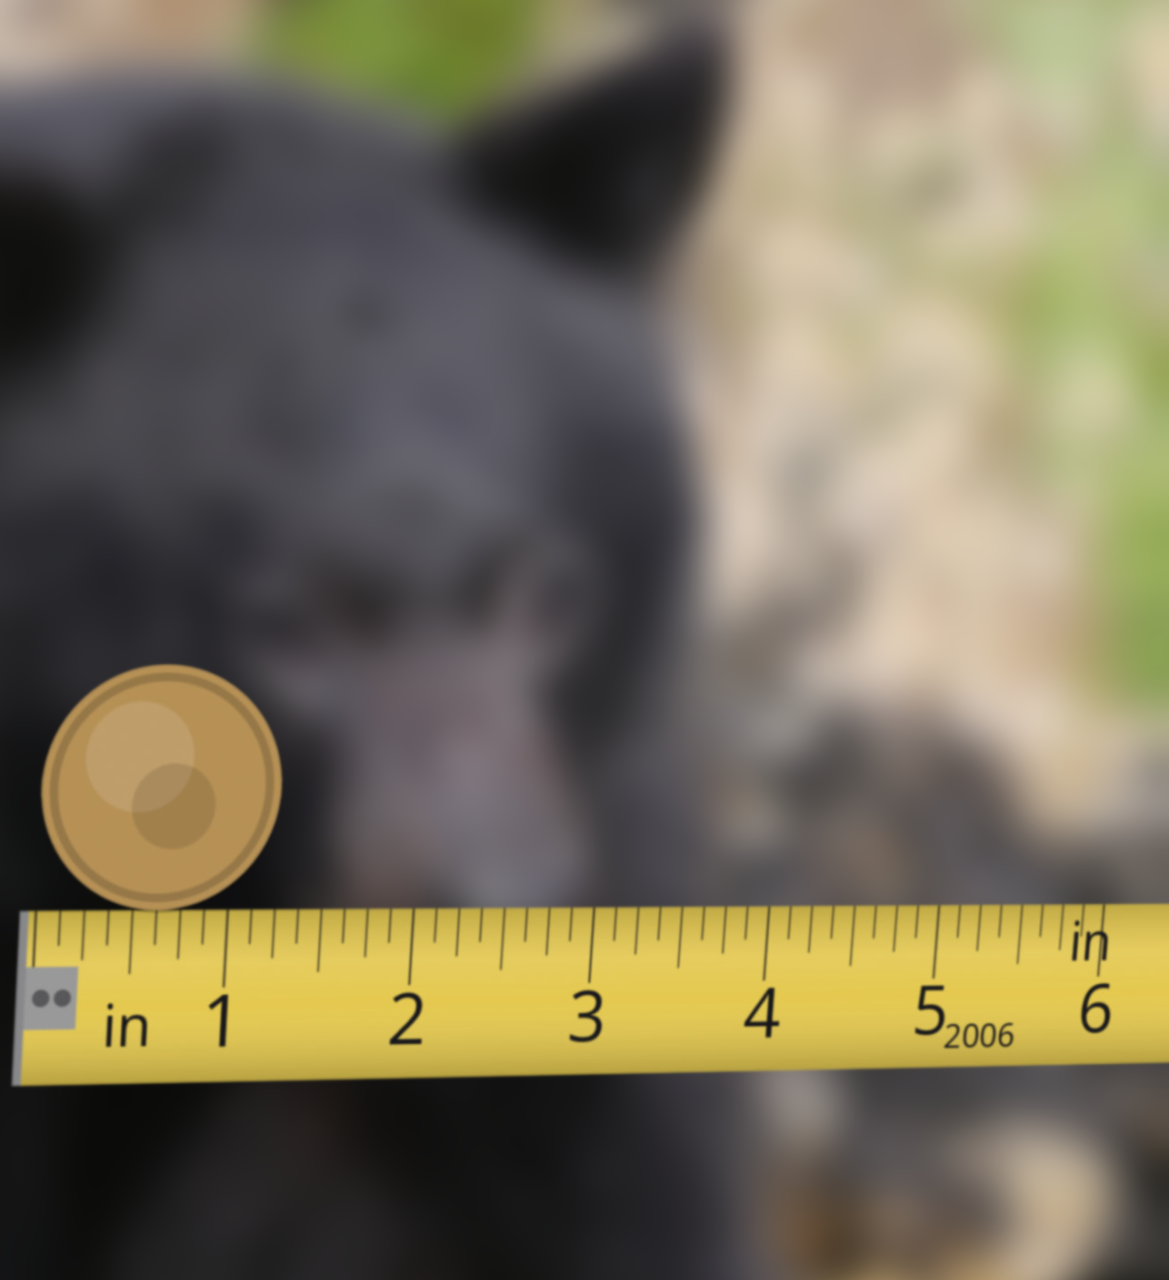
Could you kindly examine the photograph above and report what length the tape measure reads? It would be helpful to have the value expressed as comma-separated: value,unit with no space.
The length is 1.25,in
